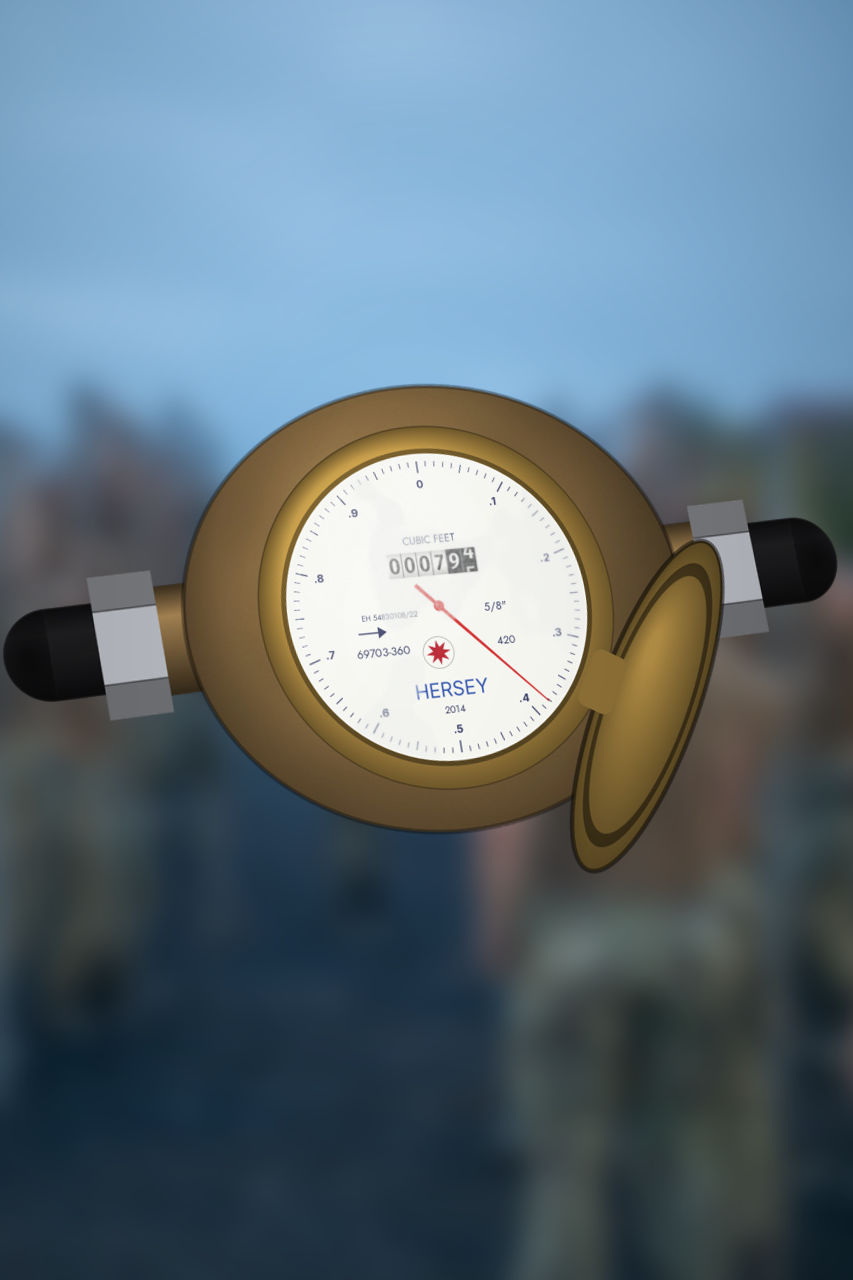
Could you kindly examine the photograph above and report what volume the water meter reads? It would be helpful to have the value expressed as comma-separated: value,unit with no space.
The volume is 794.38,ft³
